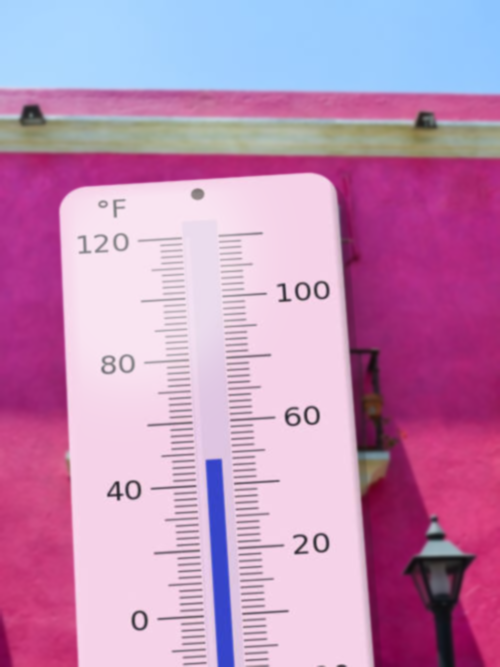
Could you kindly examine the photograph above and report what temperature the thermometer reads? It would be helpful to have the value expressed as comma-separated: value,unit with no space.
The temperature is 48,°F
